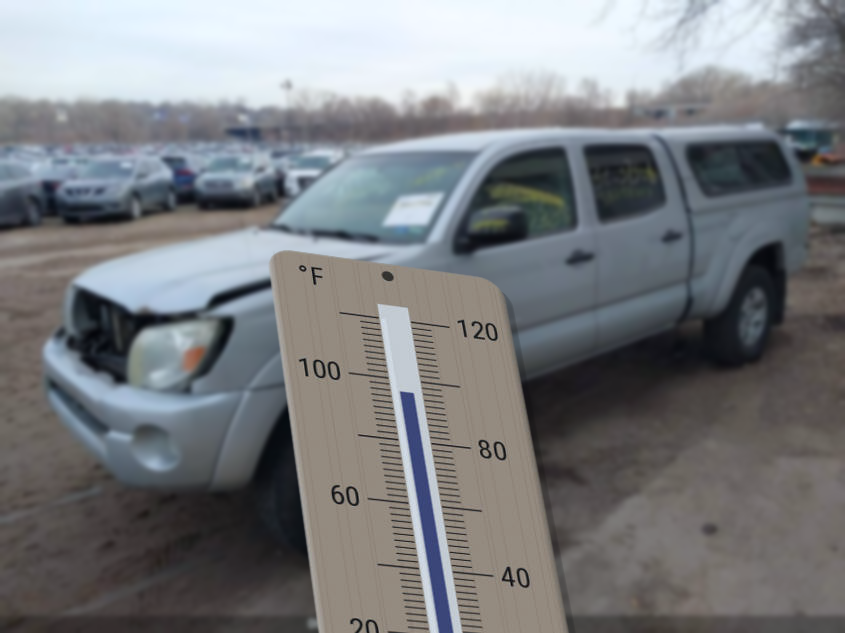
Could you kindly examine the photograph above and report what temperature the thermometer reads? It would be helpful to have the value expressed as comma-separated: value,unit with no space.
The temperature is 96,°F
